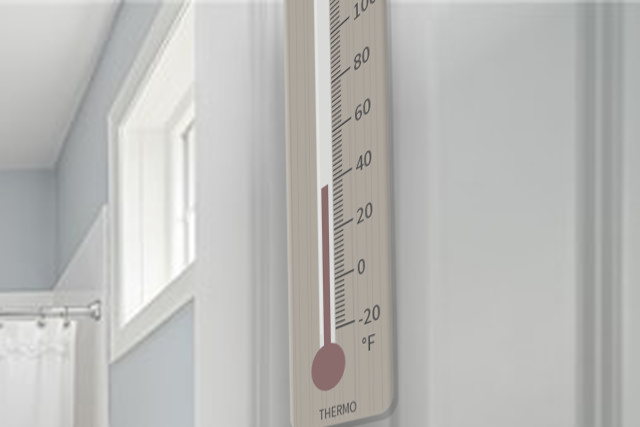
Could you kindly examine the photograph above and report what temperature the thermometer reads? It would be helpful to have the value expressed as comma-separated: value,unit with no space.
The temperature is 40,°F
